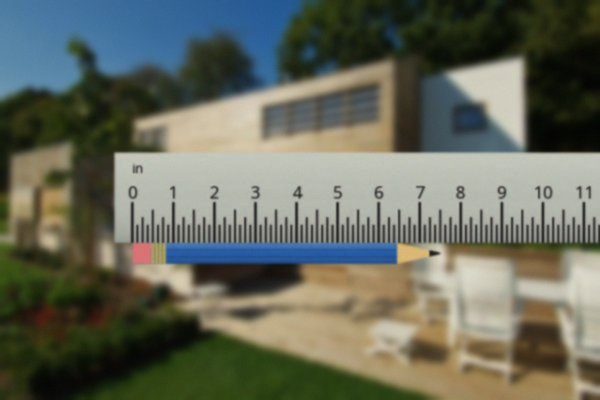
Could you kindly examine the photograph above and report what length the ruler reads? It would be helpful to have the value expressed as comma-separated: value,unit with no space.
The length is 7.5,in
